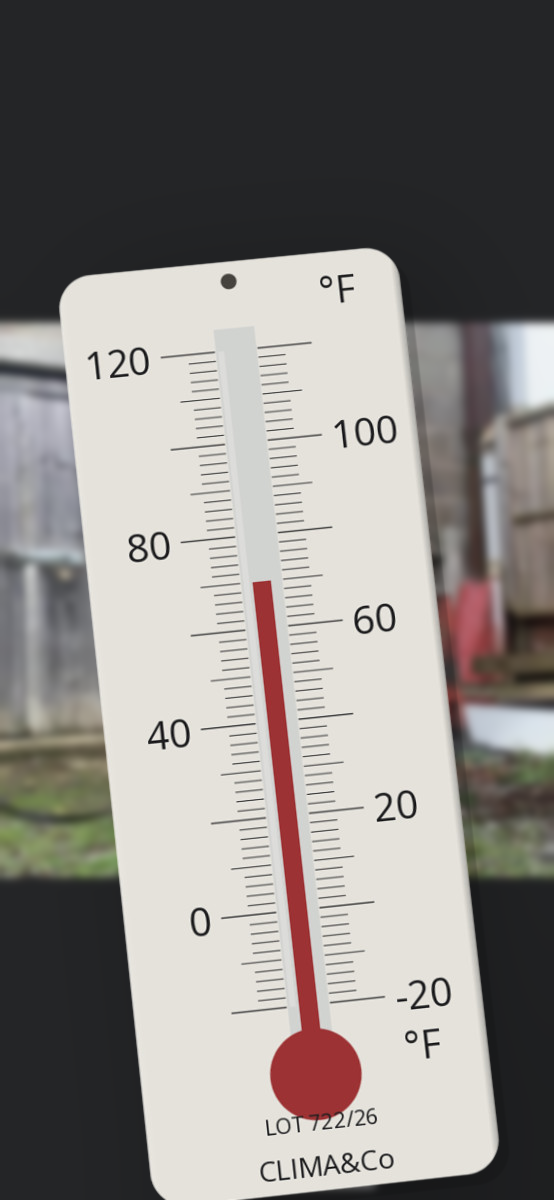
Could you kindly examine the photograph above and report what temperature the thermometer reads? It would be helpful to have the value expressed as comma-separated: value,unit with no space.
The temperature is 70,°F
